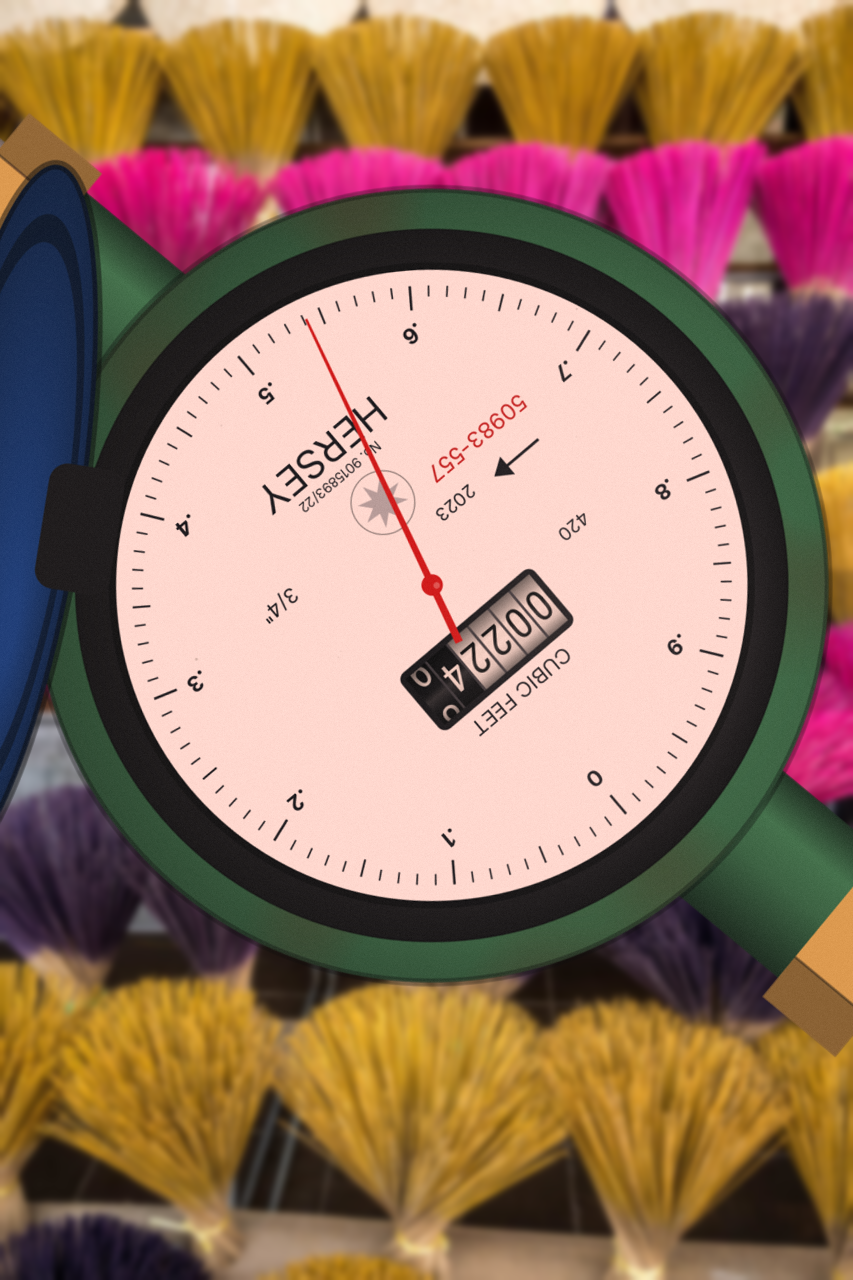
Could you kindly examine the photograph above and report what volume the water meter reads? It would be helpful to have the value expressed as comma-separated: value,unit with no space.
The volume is 2248.54,ft³
